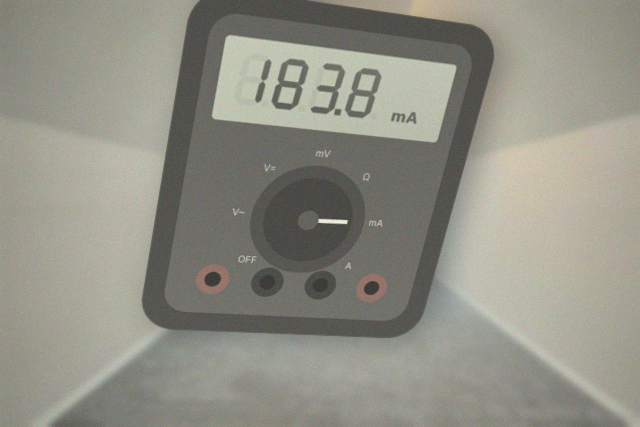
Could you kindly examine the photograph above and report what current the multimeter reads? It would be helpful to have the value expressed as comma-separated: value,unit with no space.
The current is 183.8,mA
